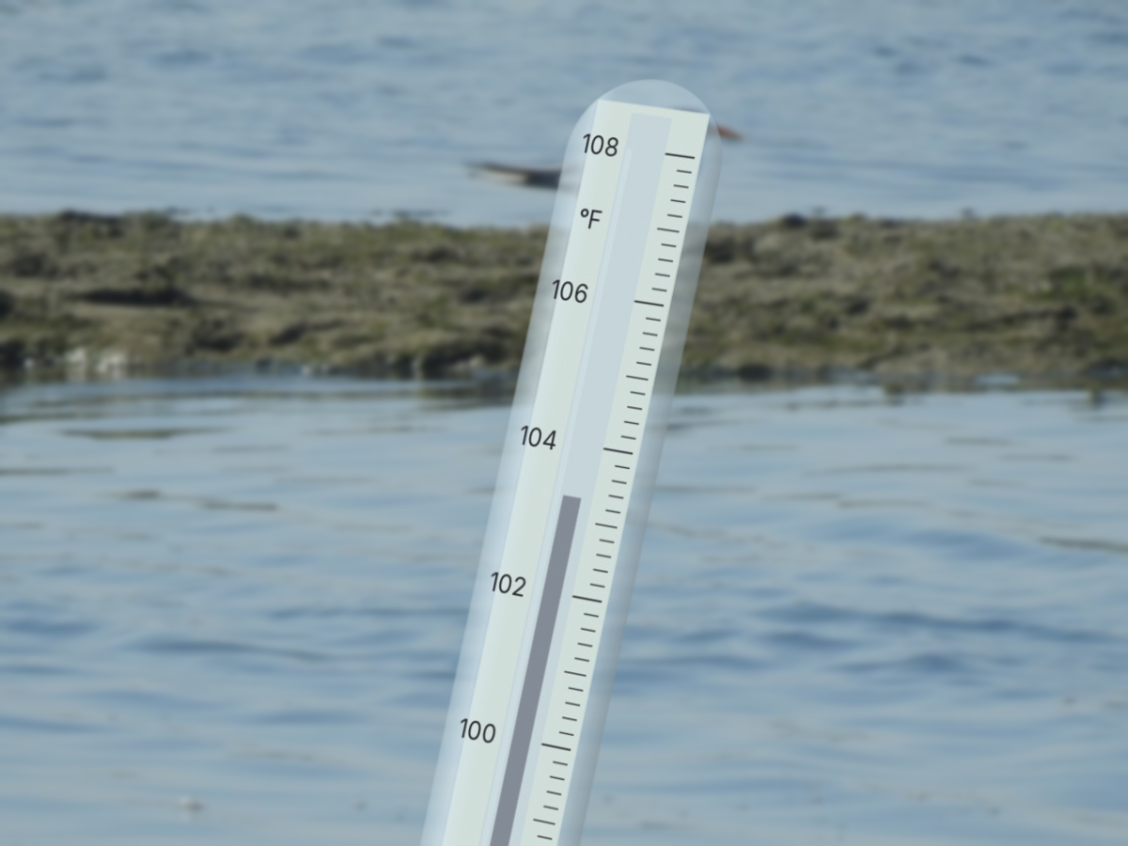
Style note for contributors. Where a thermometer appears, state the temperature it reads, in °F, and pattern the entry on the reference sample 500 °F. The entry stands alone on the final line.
103.3 °F
